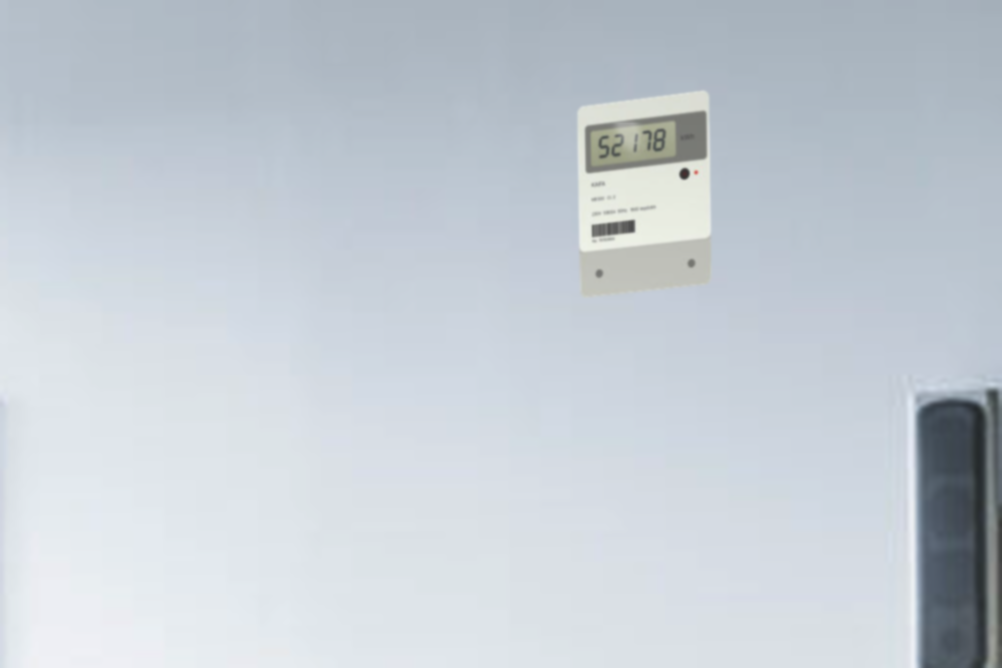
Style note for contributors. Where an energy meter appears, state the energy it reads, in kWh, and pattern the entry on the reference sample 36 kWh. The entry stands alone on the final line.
52178 kWh
